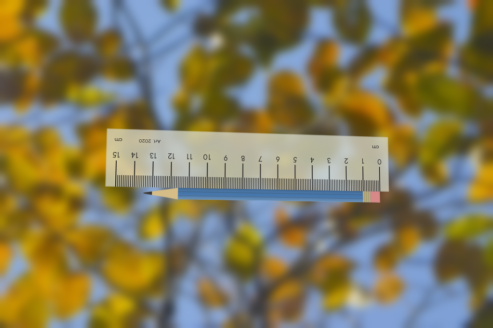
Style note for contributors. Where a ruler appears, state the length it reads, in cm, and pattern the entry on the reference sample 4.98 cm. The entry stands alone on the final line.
13.5 cm
